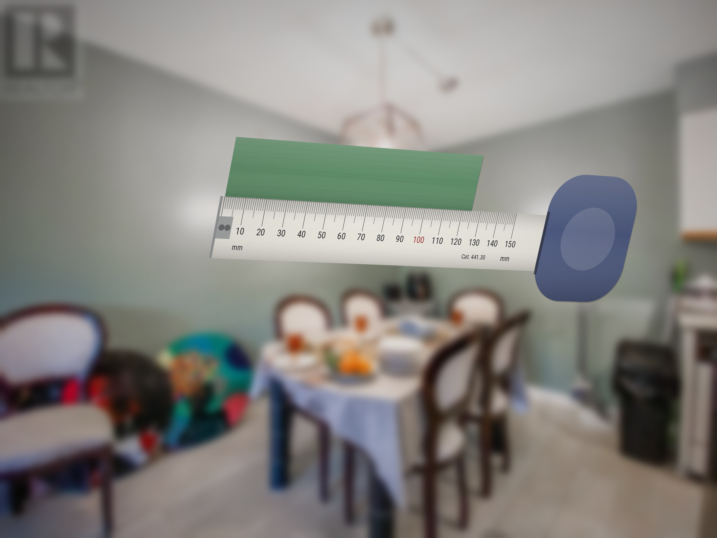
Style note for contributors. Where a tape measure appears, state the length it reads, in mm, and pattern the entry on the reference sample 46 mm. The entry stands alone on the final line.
125 mm
